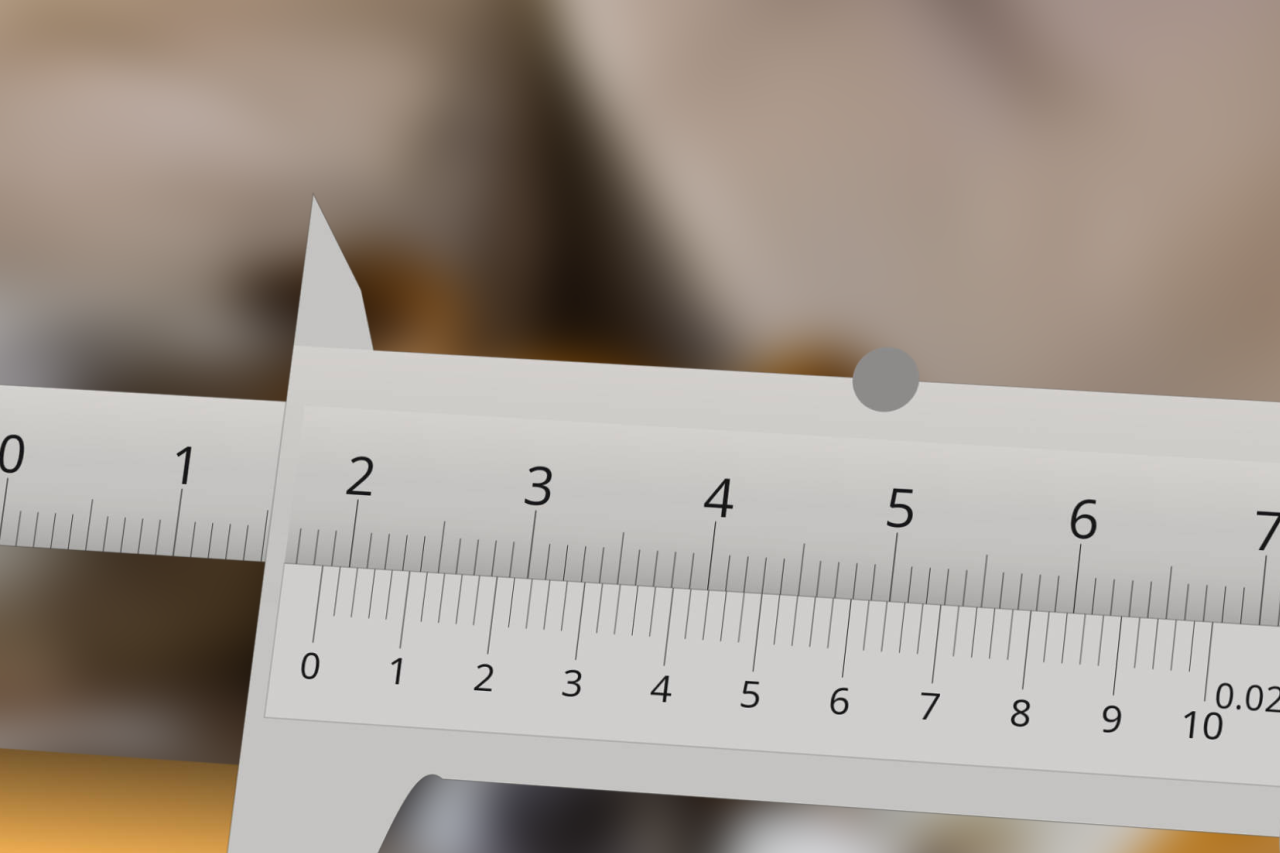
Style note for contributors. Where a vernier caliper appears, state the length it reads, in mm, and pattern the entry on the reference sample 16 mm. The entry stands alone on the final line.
18.5 mm
